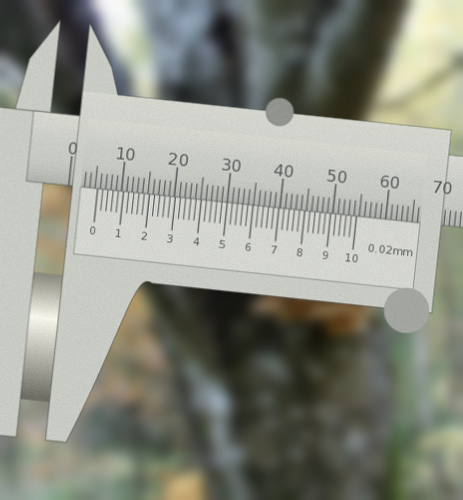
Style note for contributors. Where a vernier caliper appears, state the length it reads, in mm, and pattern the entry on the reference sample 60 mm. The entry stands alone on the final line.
5.5 mm
